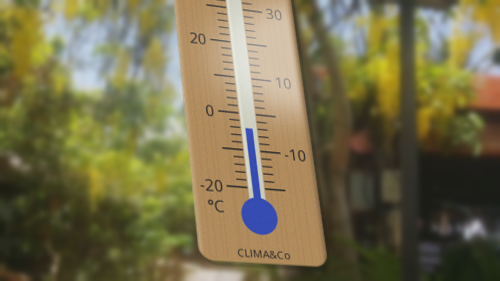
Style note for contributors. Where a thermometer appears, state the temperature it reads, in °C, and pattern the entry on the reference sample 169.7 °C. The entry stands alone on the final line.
-4 °C
